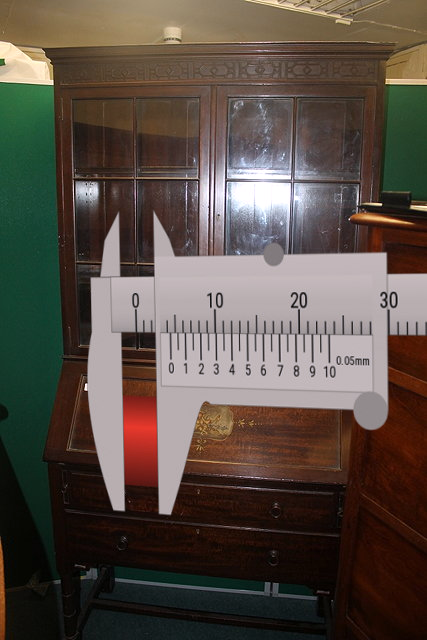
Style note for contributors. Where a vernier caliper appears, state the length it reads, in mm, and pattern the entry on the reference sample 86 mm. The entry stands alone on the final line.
4.4 mm
